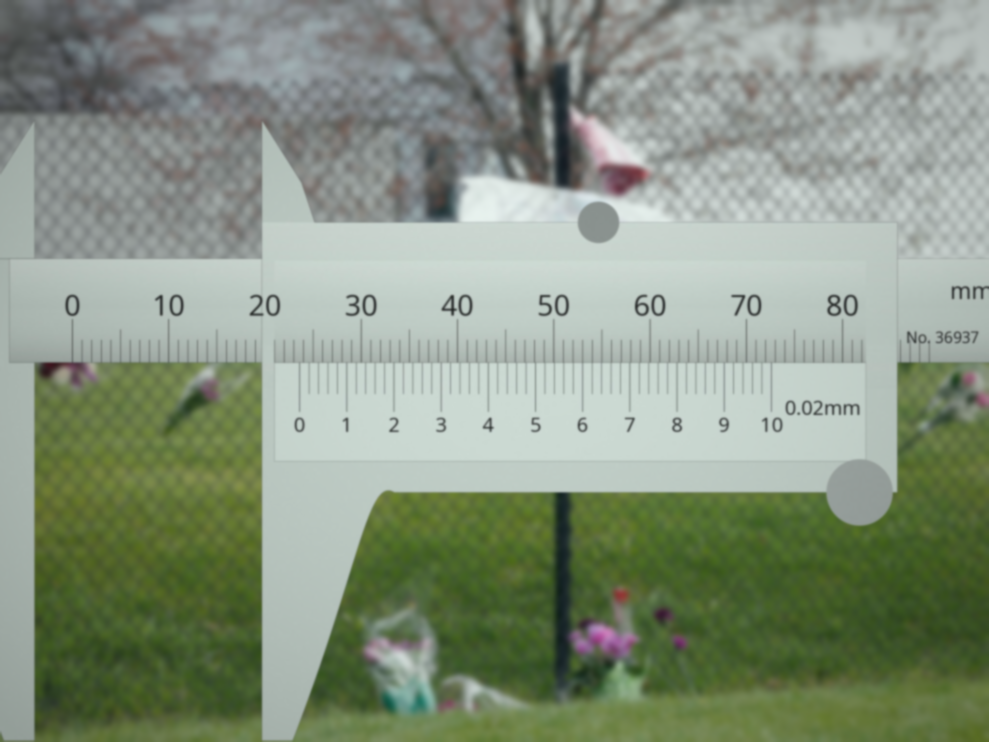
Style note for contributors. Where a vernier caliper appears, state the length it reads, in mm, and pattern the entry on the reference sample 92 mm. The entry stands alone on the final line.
23.6 mm
